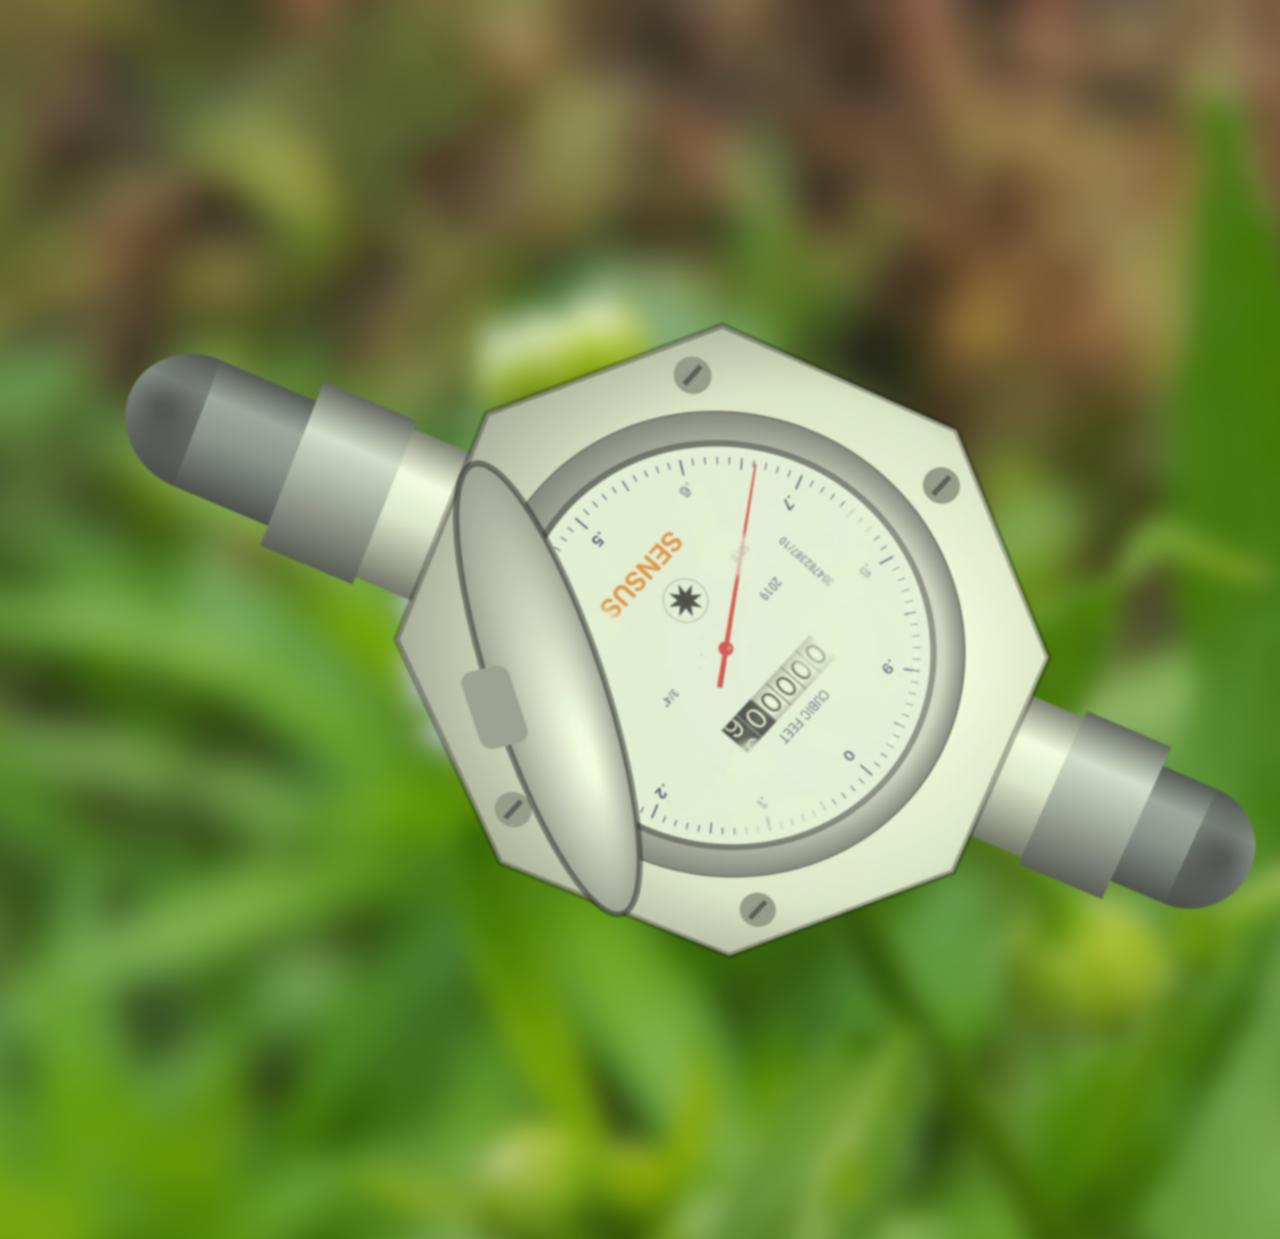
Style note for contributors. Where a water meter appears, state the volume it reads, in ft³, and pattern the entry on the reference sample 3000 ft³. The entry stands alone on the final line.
5.66 ft³
